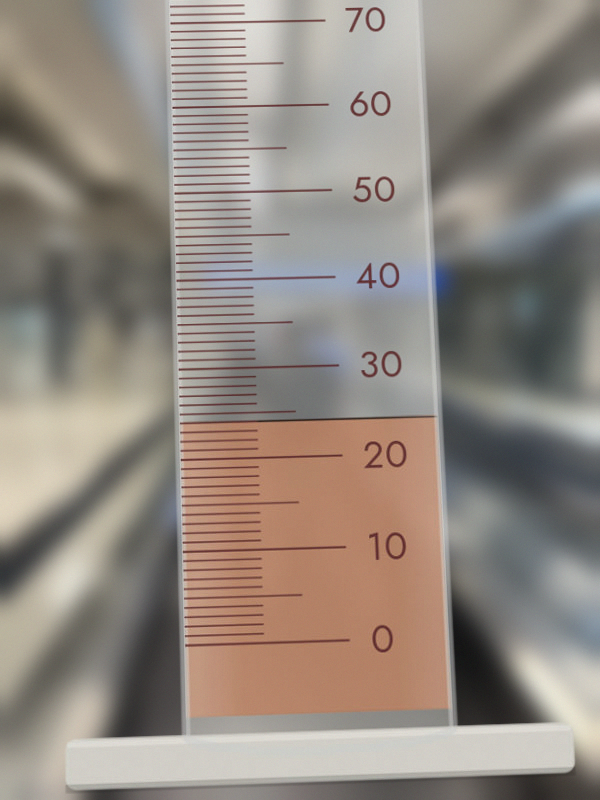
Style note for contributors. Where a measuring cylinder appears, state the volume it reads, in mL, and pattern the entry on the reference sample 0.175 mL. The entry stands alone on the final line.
24 mL
